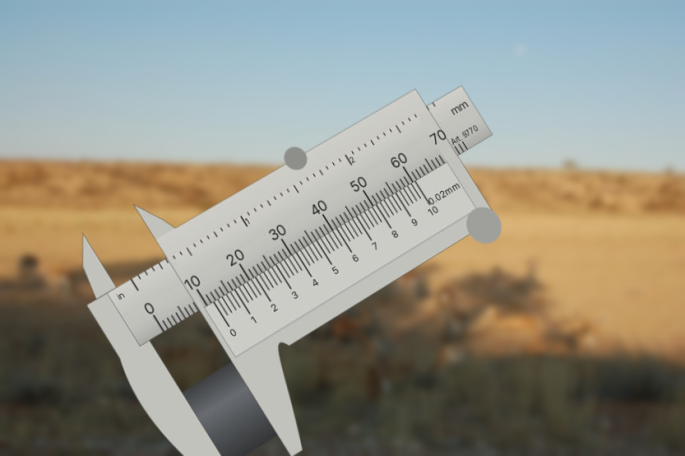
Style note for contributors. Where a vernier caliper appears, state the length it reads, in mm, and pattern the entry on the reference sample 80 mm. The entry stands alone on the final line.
11.5 mm
